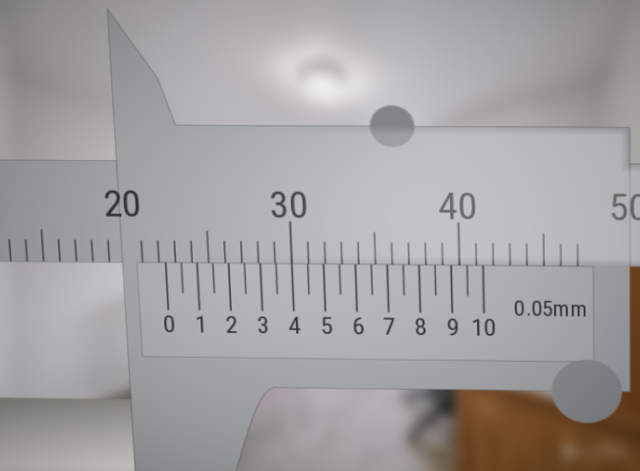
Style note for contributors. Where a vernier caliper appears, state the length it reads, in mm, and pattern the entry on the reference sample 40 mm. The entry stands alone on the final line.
22.4 mm
